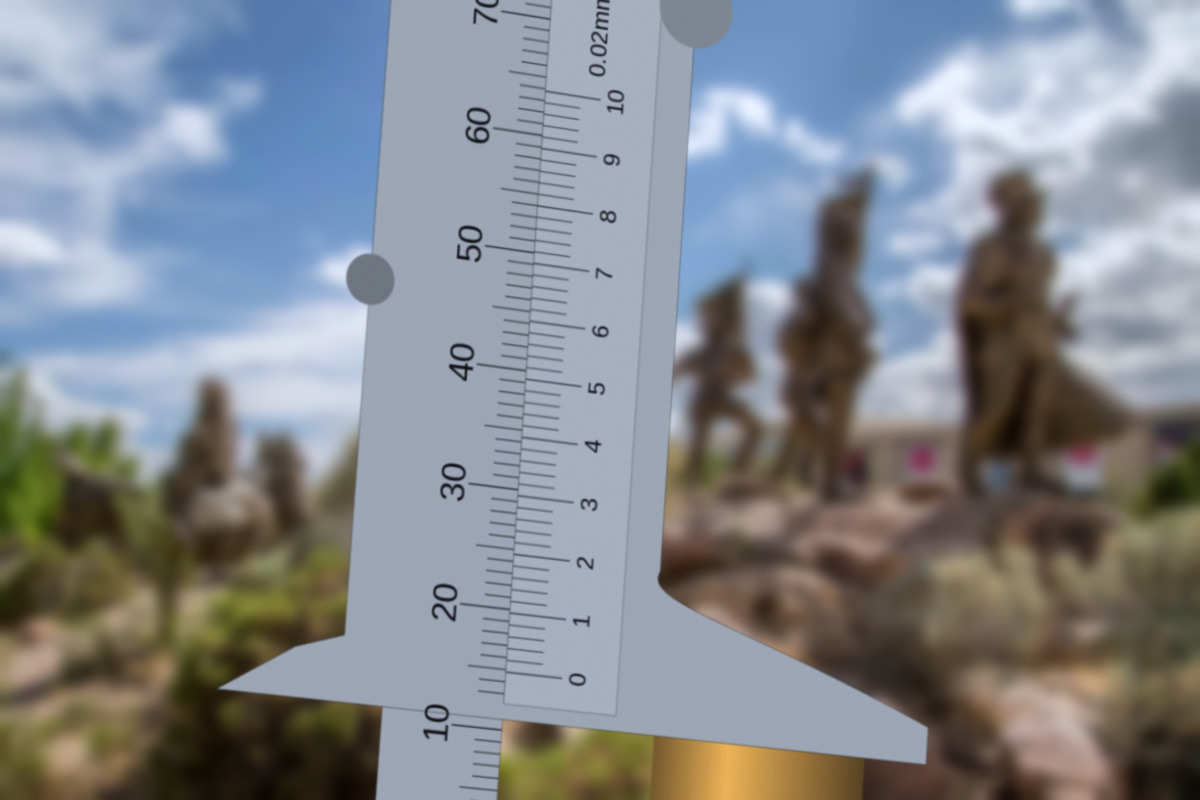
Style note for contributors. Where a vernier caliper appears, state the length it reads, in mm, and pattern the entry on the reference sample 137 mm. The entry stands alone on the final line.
14.8 mm
